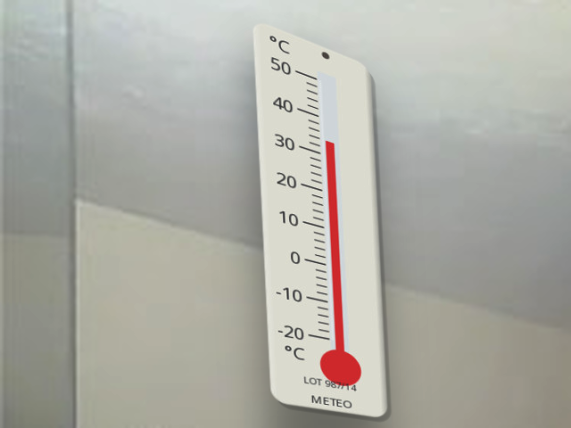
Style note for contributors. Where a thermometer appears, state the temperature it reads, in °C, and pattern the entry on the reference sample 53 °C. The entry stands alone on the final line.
34 °C
